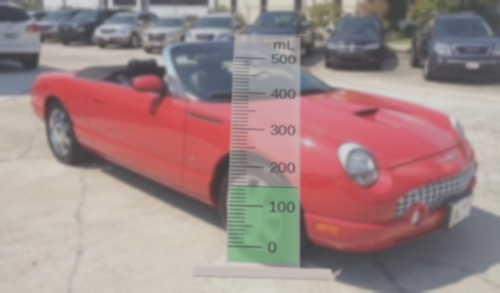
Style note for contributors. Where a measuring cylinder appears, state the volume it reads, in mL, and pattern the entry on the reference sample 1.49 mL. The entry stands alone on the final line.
150 mL
